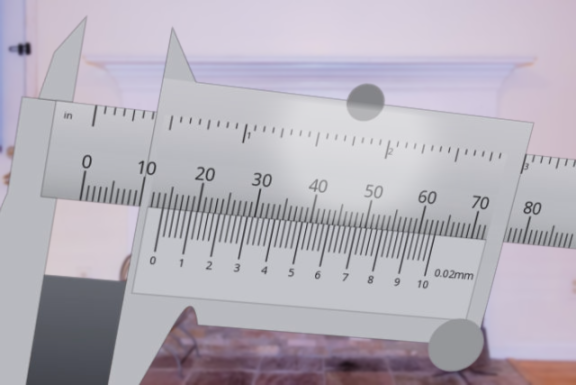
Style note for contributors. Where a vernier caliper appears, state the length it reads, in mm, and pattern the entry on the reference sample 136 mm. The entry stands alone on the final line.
14.0 mm
